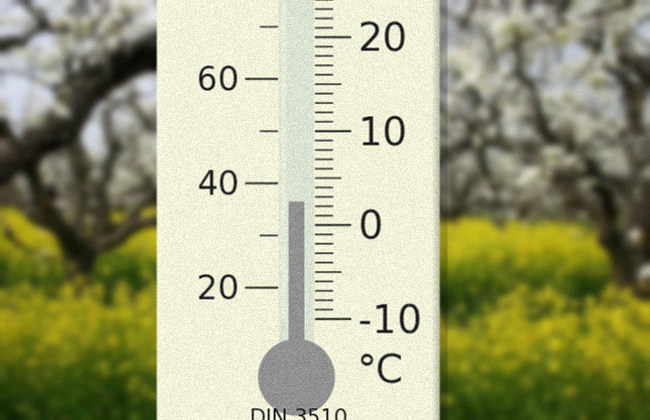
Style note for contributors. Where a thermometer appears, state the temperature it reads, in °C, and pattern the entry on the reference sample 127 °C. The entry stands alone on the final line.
2.5 °C
